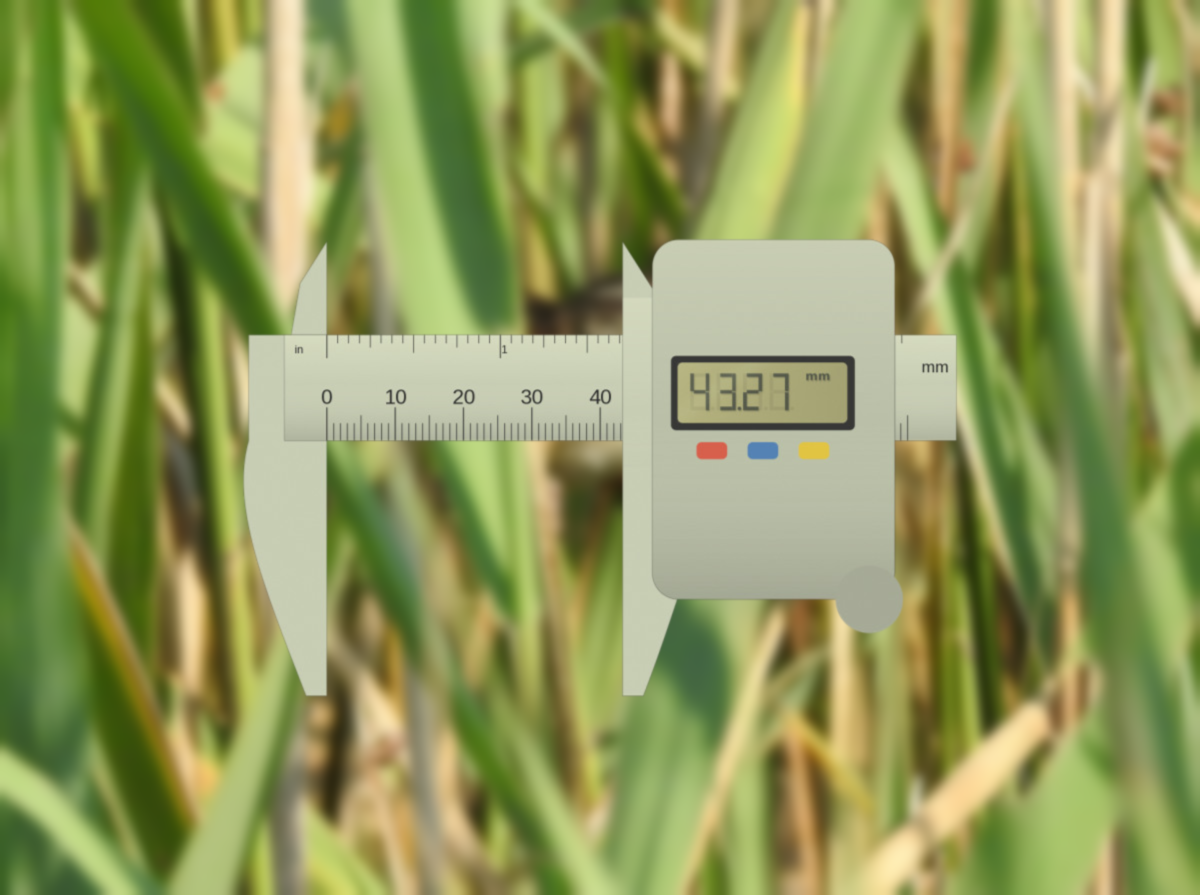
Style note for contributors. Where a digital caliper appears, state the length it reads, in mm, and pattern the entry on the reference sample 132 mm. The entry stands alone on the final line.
43.27 mm
